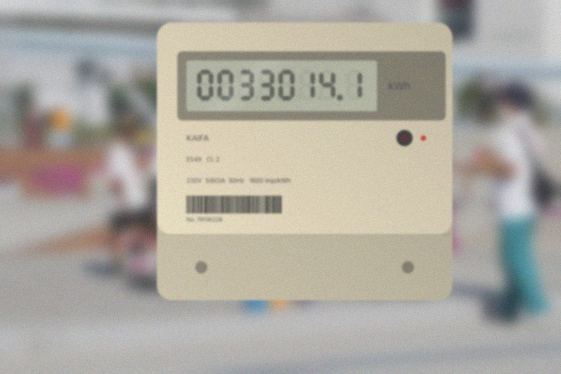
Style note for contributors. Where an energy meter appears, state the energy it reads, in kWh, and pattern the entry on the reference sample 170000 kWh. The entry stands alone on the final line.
33014.1 kWh
